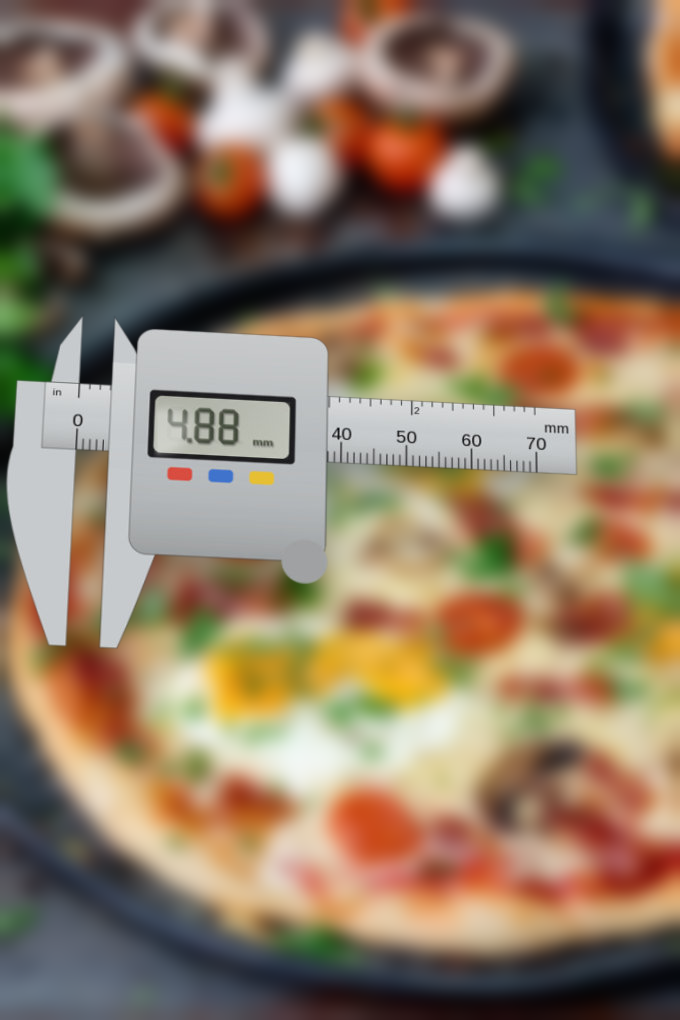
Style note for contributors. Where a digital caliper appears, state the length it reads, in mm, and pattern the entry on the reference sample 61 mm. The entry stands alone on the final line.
4.88 mm
